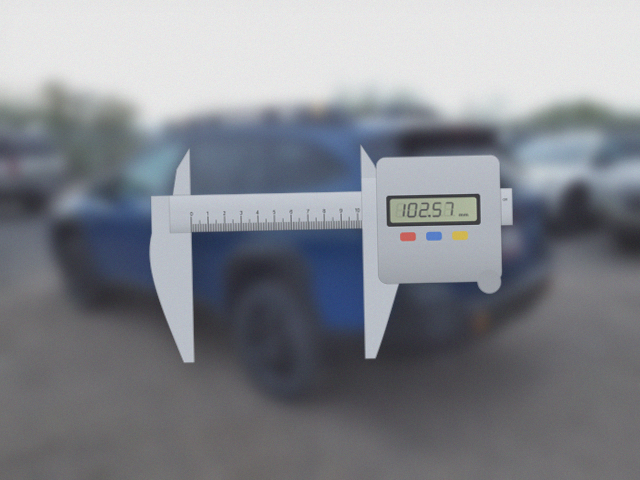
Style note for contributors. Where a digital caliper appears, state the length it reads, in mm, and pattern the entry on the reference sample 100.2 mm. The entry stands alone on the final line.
102.57 mm
